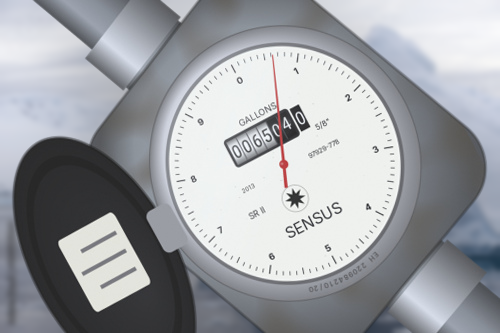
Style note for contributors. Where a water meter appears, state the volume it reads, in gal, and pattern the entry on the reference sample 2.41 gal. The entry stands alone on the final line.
65040.6 gal
